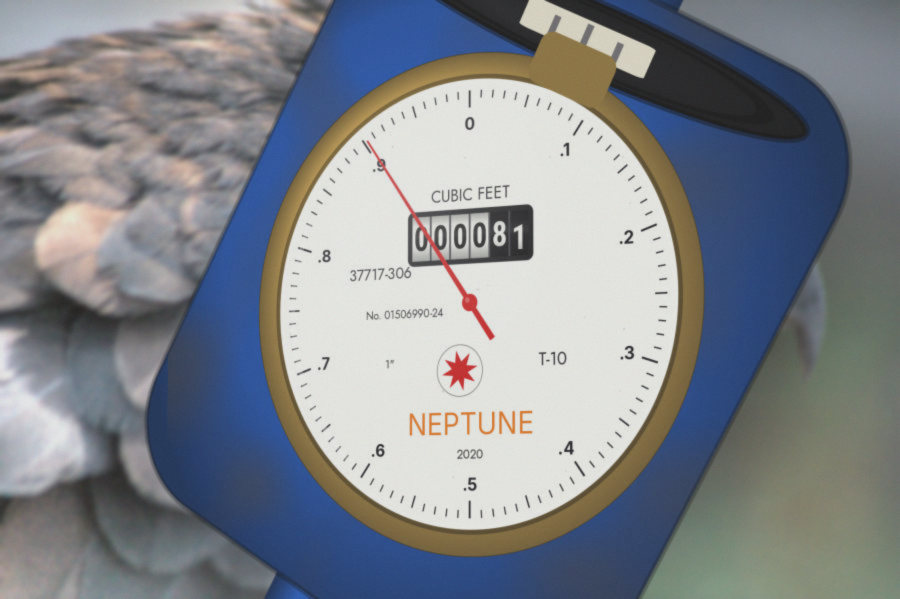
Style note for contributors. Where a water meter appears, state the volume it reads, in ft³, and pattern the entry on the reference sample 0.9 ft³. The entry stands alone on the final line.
80.90 ft³
